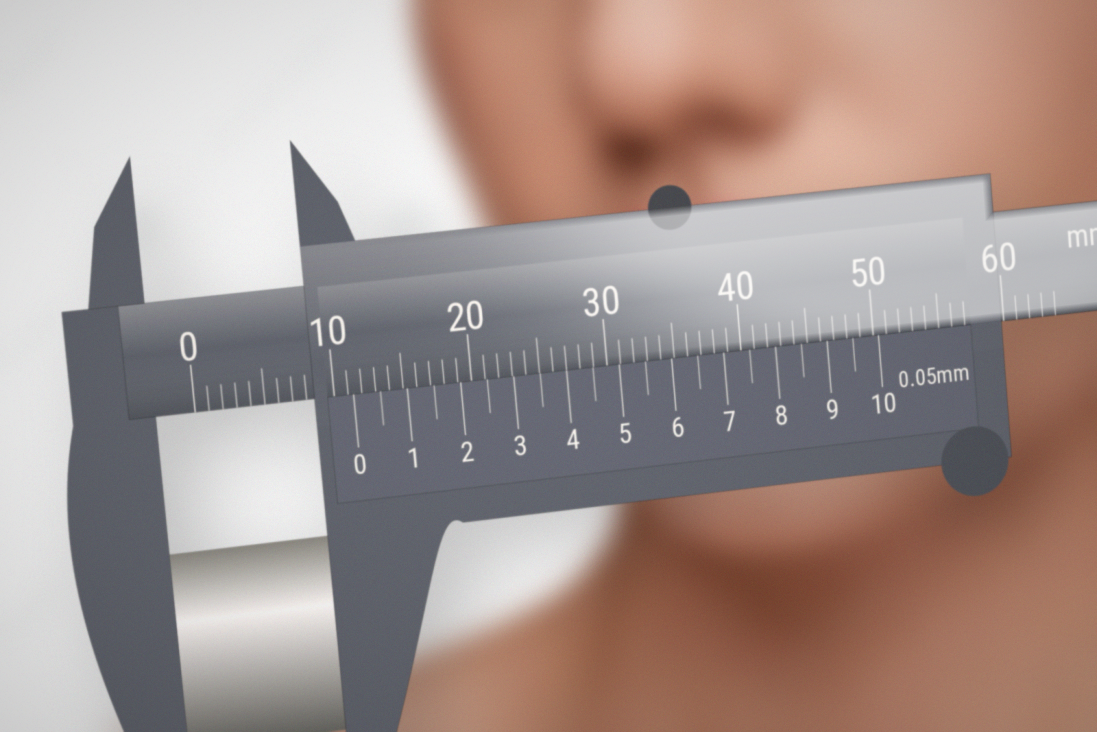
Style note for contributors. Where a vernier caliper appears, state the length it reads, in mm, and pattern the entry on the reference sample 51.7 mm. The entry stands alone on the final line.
11.4 mm
